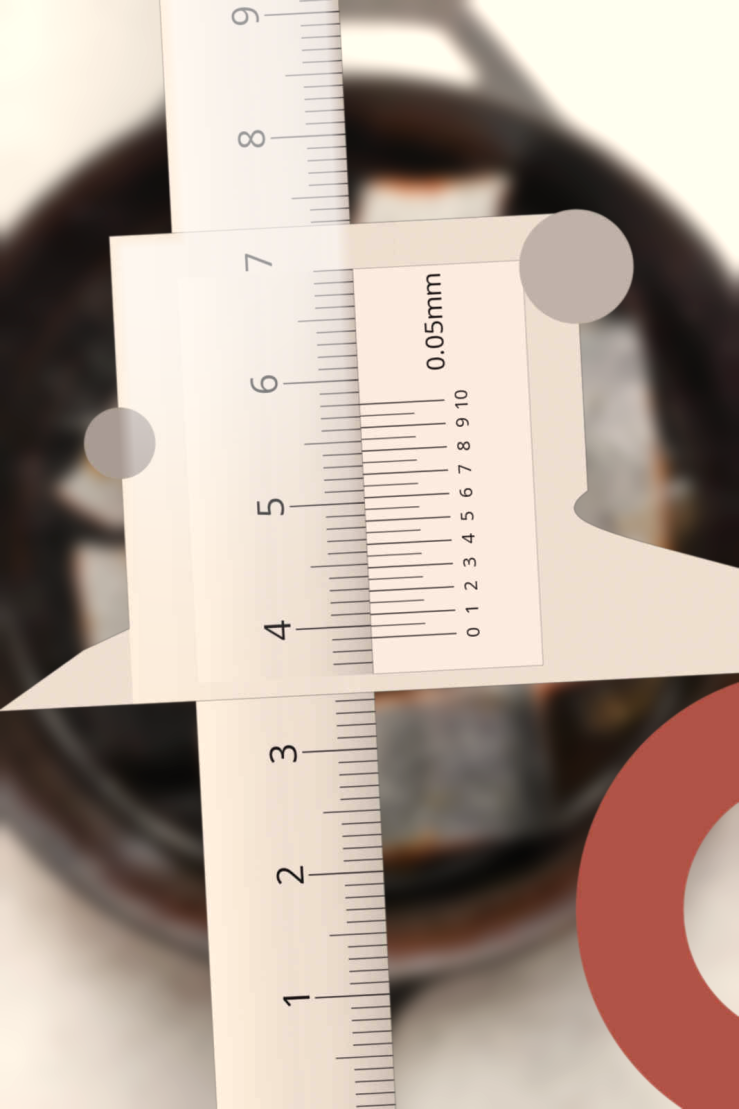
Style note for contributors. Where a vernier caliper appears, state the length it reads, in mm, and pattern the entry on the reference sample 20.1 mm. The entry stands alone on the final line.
39.0 mm
